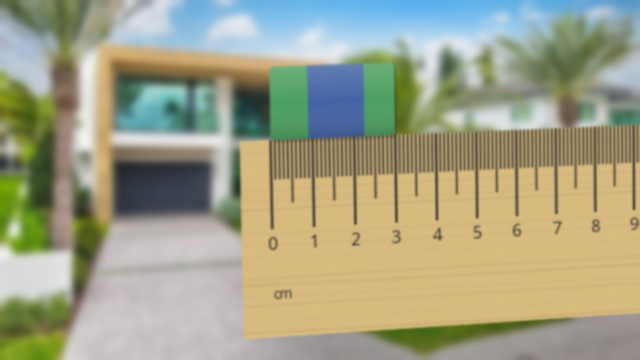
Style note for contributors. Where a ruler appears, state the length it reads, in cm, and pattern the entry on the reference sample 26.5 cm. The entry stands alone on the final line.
3 cm
